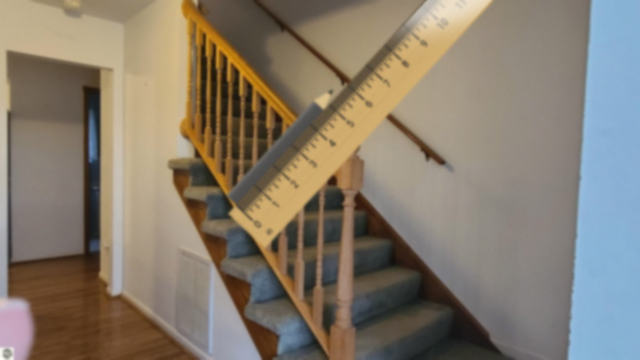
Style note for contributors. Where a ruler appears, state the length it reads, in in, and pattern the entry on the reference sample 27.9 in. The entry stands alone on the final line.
5.5 in
